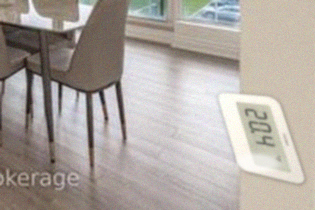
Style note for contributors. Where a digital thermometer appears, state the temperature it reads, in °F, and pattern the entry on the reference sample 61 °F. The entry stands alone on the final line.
20.4 °F
